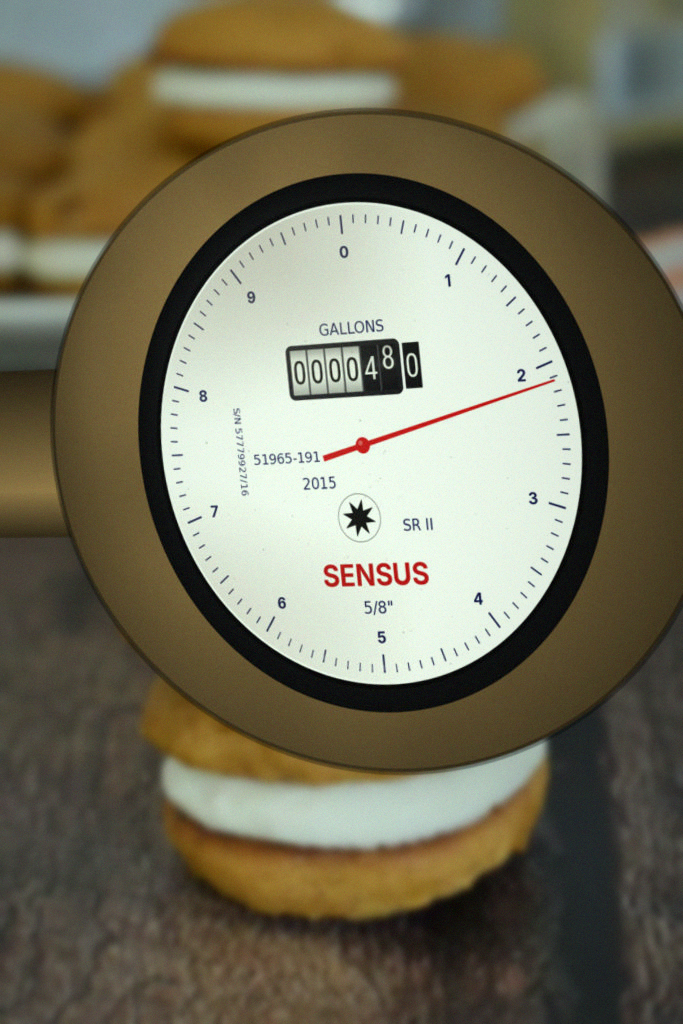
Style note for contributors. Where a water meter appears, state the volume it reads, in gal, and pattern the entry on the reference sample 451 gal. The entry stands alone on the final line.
482.1 gal
